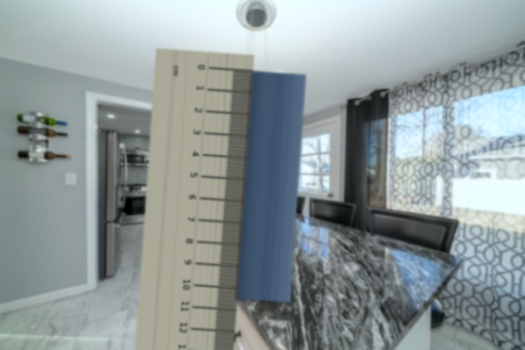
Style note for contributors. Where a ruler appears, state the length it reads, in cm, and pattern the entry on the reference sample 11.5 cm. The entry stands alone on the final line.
10.5 cm
